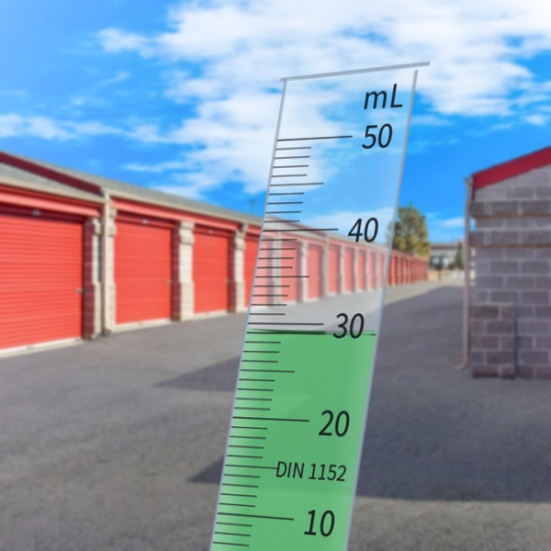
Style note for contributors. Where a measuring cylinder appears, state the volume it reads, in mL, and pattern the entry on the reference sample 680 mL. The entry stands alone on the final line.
29 mL
